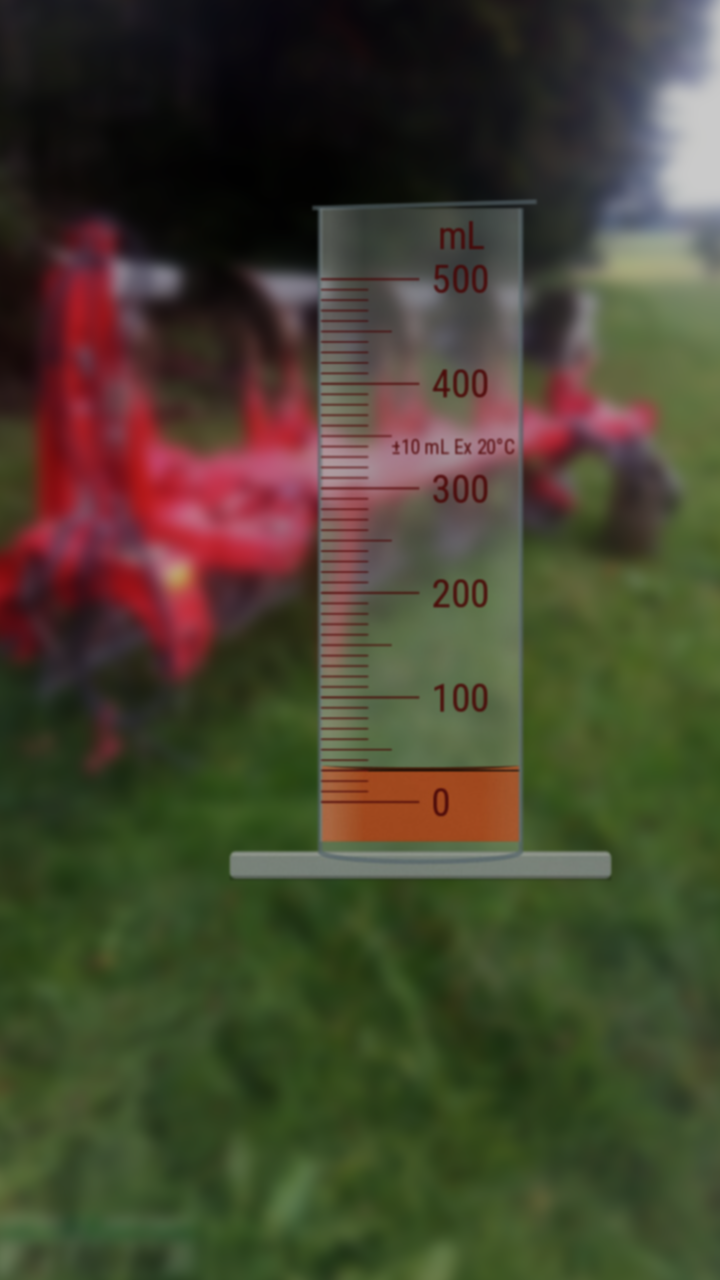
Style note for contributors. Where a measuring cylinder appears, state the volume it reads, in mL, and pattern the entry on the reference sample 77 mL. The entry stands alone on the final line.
30 mL
